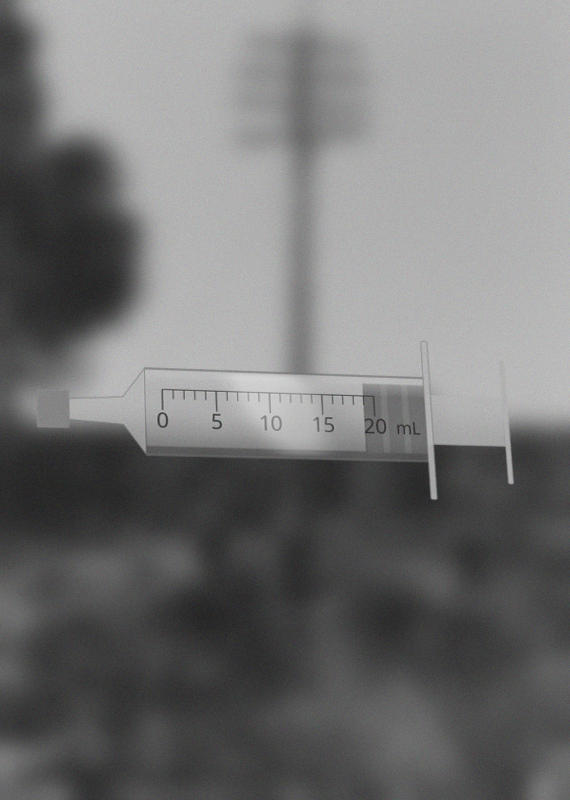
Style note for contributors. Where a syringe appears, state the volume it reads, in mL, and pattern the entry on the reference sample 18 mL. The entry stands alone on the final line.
19 mL
